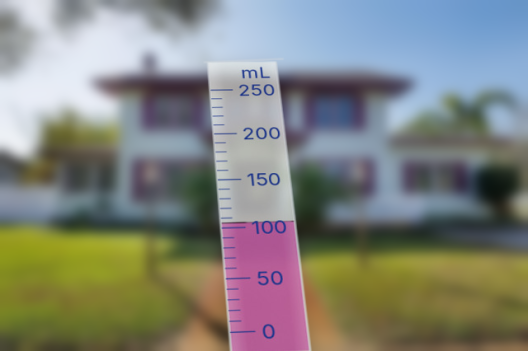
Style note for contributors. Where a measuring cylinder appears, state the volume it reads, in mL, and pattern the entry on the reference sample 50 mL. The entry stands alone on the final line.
105 mL
